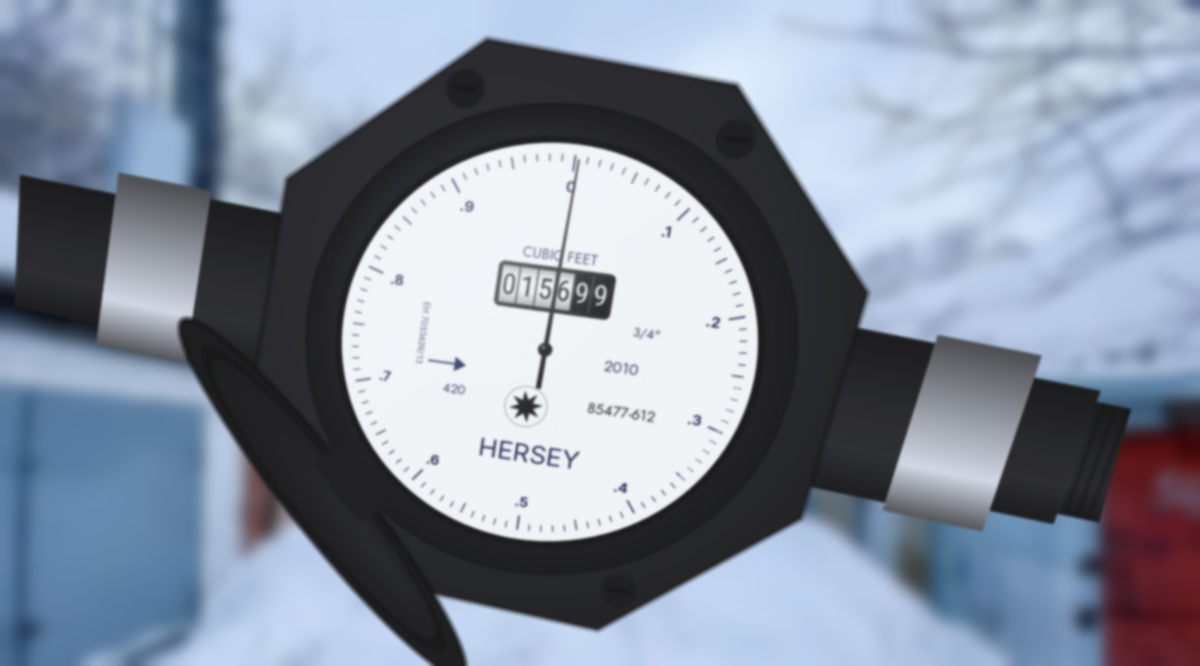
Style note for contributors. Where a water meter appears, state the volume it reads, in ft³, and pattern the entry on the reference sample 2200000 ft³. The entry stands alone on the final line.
15699.00 ft³
